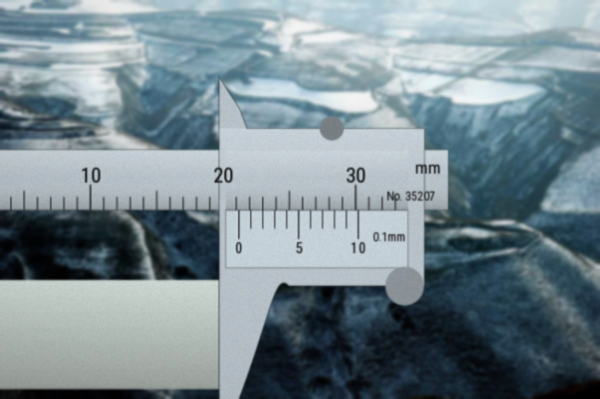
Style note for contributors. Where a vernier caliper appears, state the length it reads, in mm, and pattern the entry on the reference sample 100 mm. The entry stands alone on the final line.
21.2 mm
